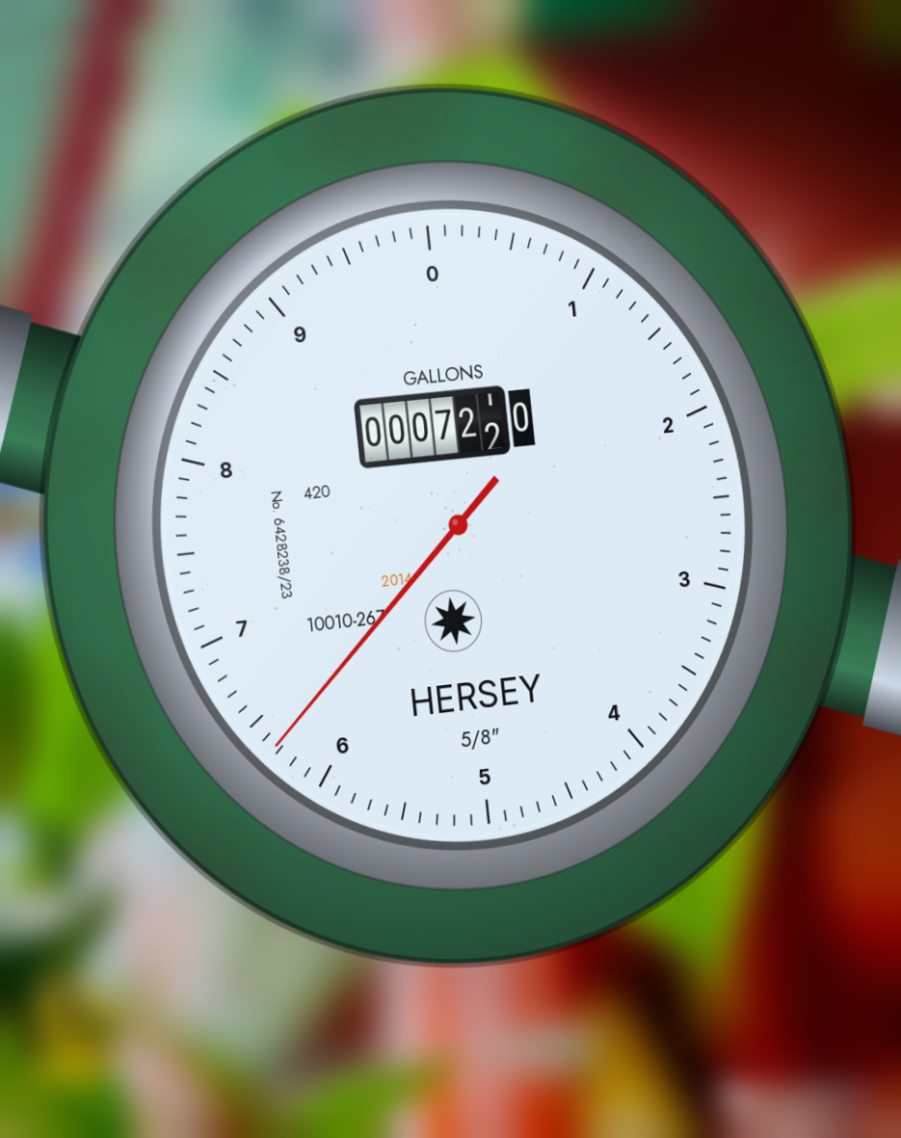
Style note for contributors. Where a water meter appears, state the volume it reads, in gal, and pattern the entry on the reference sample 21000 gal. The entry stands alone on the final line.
7216.3 gal
